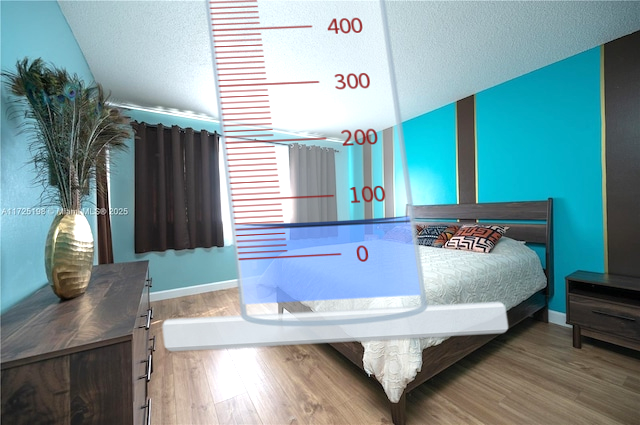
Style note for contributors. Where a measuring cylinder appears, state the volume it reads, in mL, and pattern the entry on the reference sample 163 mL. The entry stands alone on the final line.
50 mL
